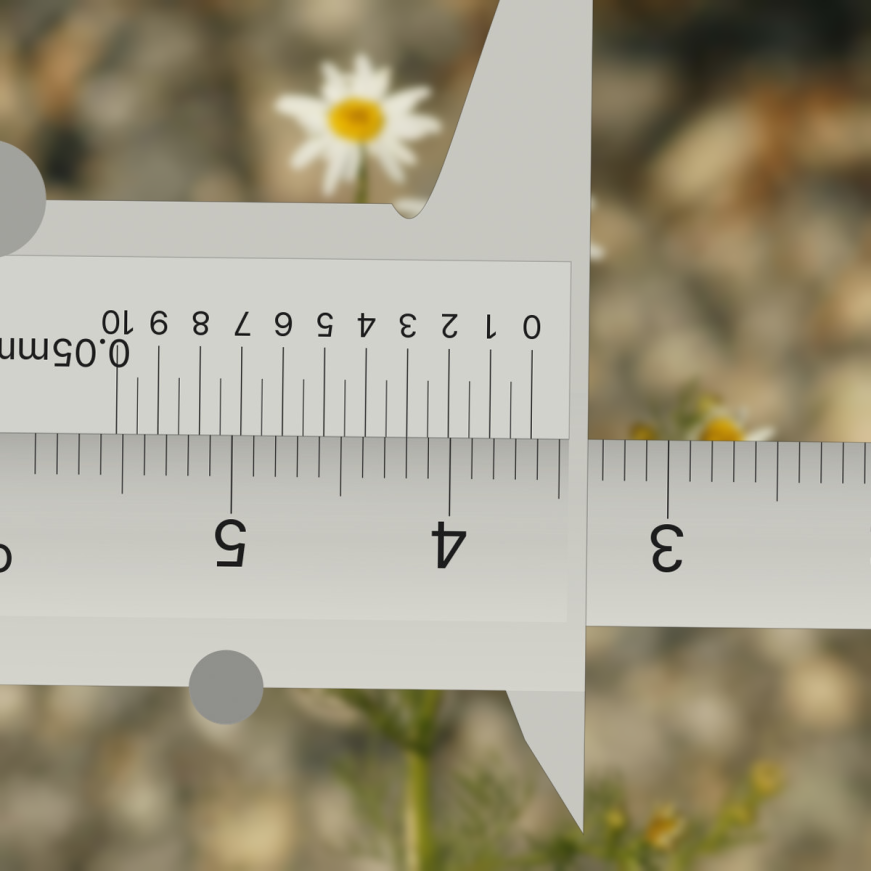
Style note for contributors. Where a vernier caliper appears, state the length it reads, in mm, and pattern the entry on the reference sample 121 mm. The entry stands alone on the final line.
36.30 mm
